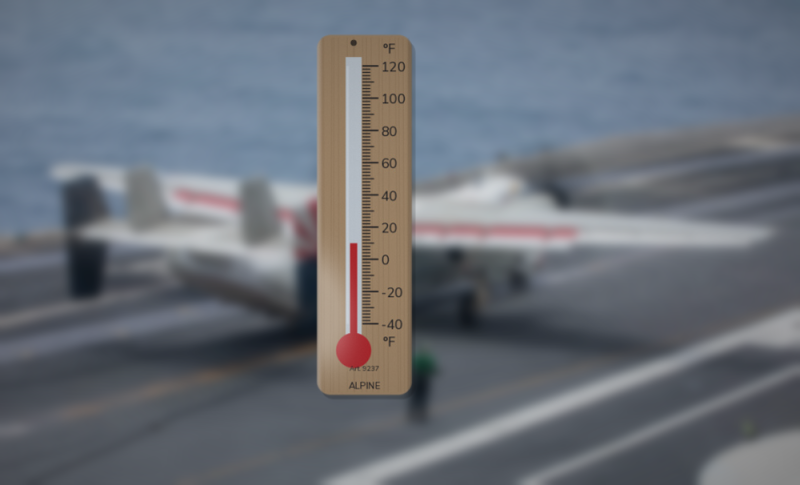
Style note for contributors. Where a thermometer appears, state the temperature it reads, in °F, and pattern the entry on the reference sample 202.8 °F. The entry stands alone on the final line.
10 °F
